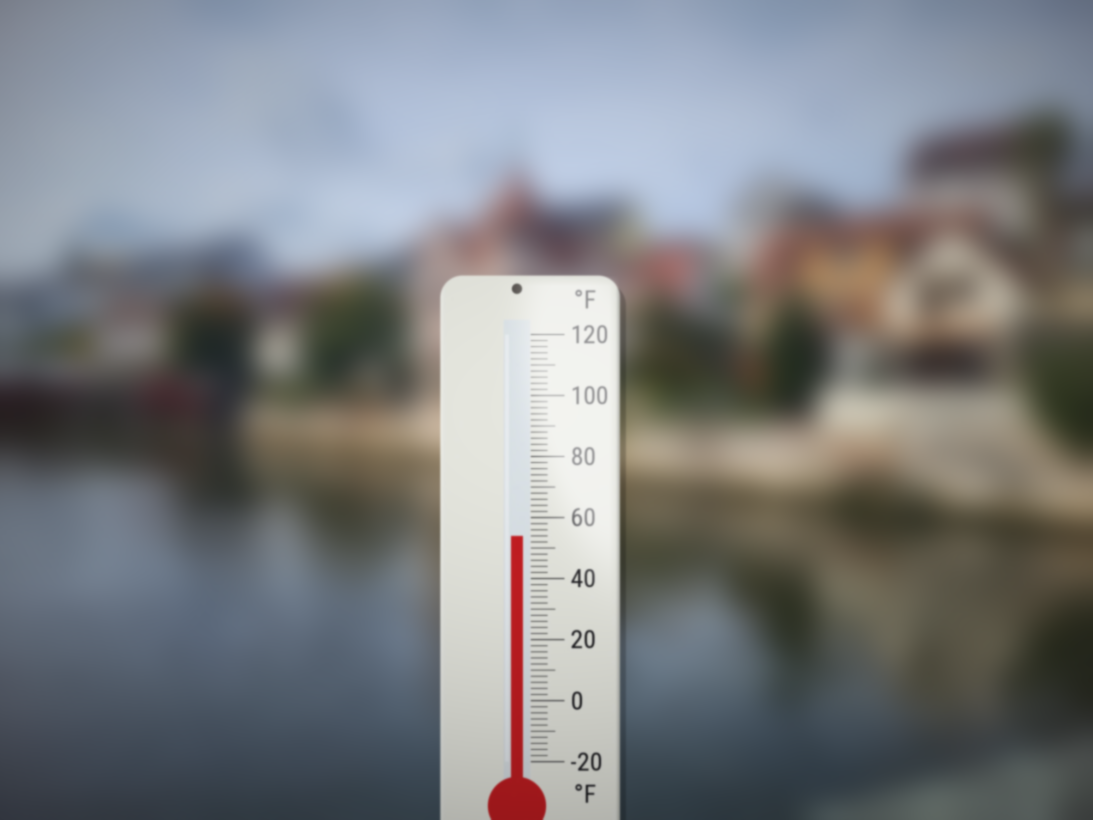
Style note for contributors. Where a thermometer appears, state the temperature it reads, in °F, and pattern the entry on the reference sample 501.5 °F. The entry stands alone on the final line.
54 °F
